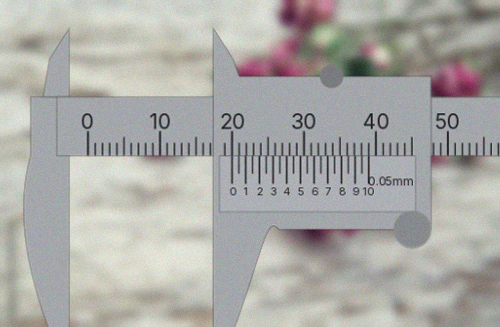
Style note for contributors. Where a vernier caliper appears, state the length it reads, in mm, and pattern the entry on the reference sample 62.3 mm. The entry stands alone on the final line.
20.0 mm
